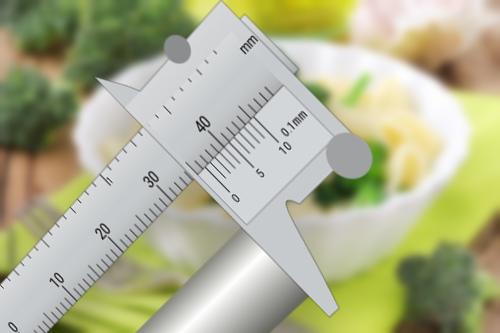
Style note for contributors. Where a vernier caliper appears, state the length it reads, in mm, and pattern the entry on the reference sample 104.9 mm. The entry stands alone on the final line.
36.4 mm
